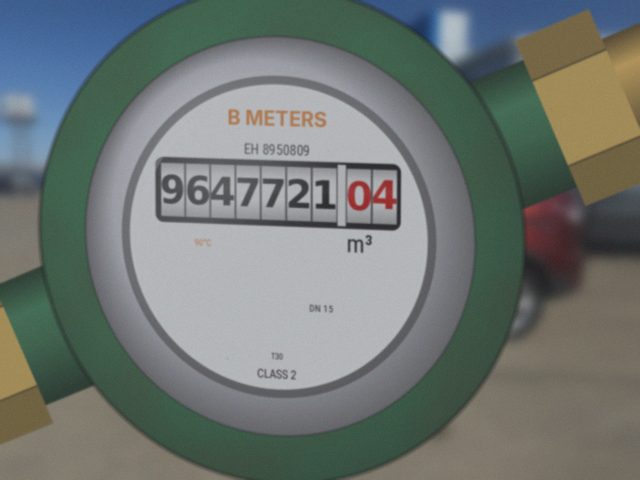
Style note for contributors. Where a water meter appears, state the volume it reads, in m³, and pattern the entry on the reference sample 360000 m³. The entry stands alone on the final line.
9647721.04 m³
